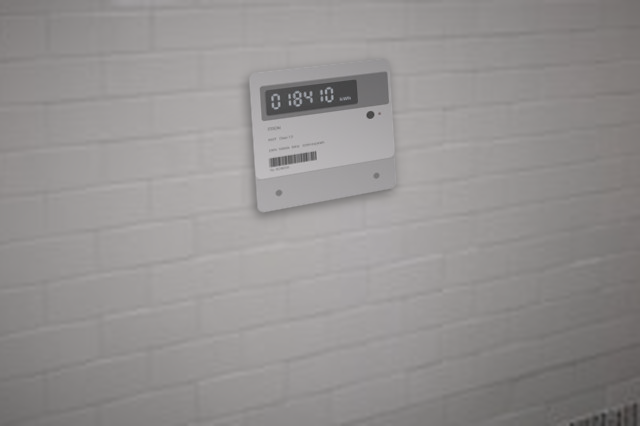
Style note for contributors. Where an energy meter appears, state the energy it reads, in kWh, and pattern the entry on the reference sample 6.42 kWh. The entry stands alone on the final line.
18410 kWh
